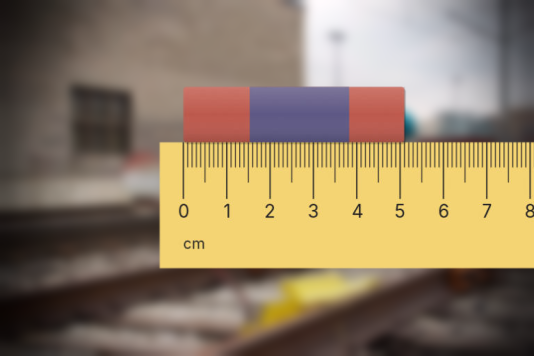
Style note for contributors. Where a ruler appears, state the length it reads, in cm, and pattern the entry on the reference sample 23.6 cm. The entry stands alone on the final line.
5.1 cm
